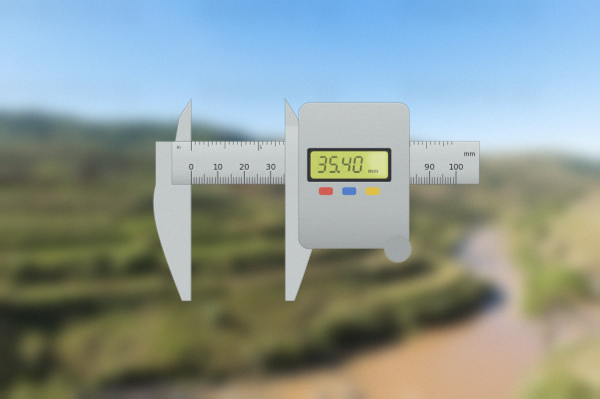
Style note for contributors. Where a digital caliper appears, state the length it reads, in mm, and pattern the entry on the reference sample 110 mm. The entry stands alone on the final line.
35.40 mm
